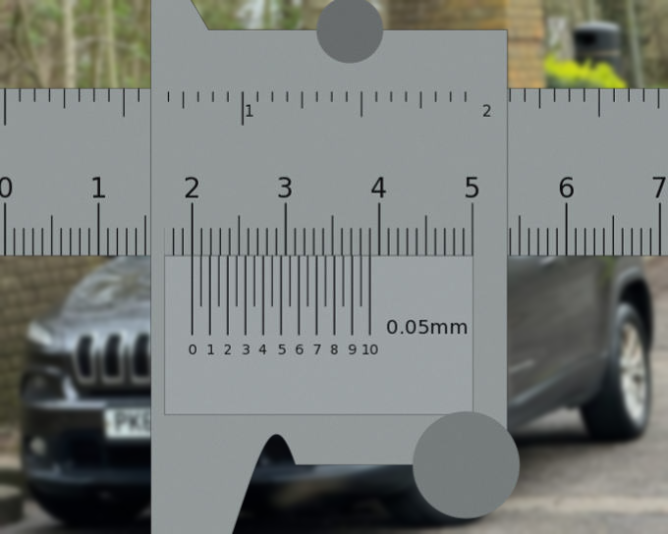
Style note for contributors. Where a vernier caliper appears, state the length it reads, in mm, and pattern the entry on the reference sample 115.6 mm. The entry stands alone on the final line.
20.0 mm
